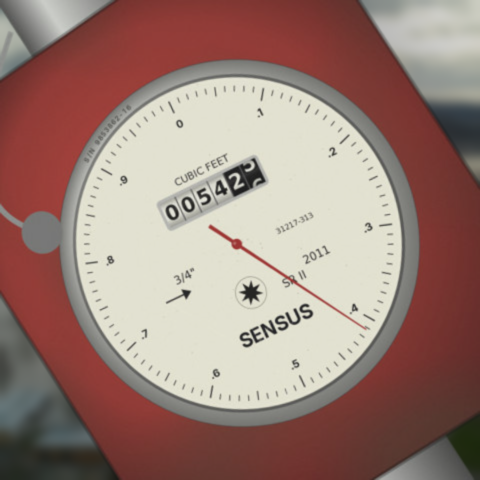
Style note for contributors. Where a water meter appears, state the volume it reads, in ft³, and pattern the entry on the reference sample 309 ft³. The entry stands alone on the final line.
5425.41 ft³
